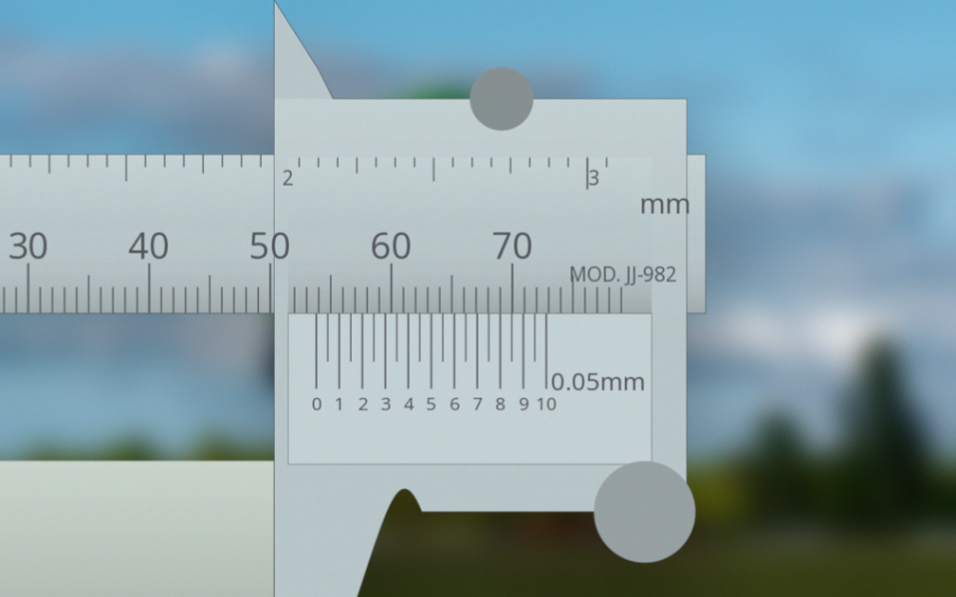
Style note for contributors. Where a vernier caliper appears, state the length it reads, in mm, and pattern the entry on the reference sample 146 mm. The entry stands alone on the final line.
53.8 mm
